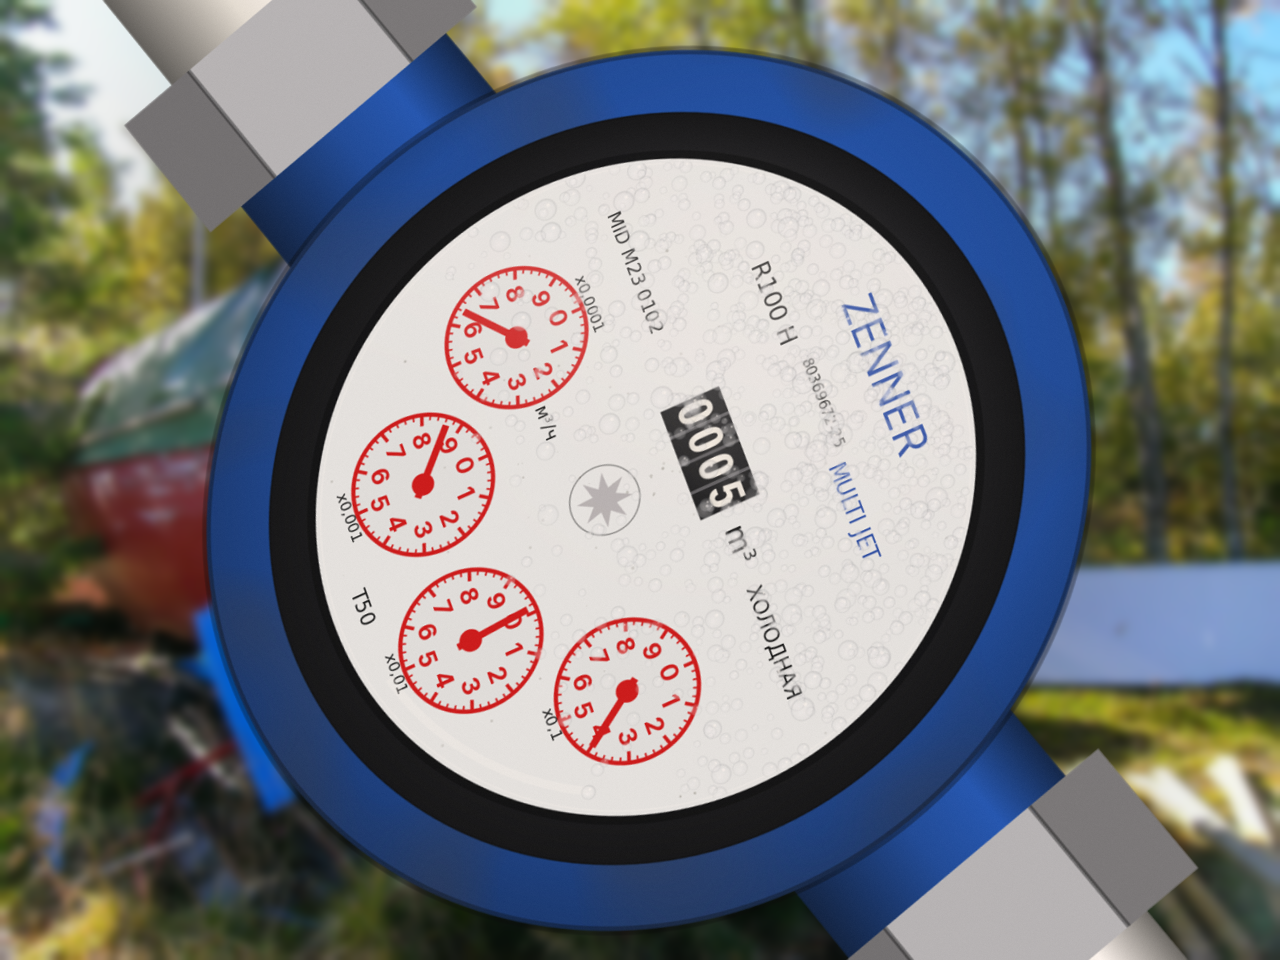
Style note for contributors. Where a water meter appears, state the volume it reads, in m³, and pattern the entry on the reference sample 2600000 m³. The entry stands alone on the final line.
5.3986 m³
